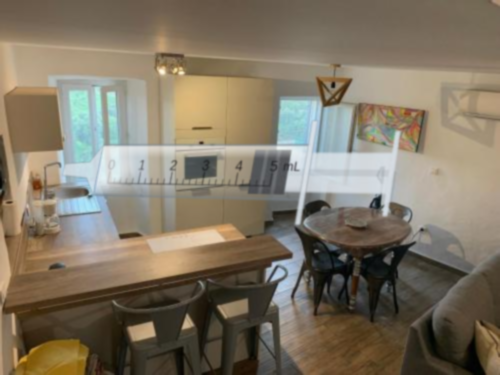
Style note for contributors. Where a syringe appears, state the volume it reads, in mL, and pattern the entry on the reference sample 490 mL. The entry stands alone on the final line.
4.4 mL
